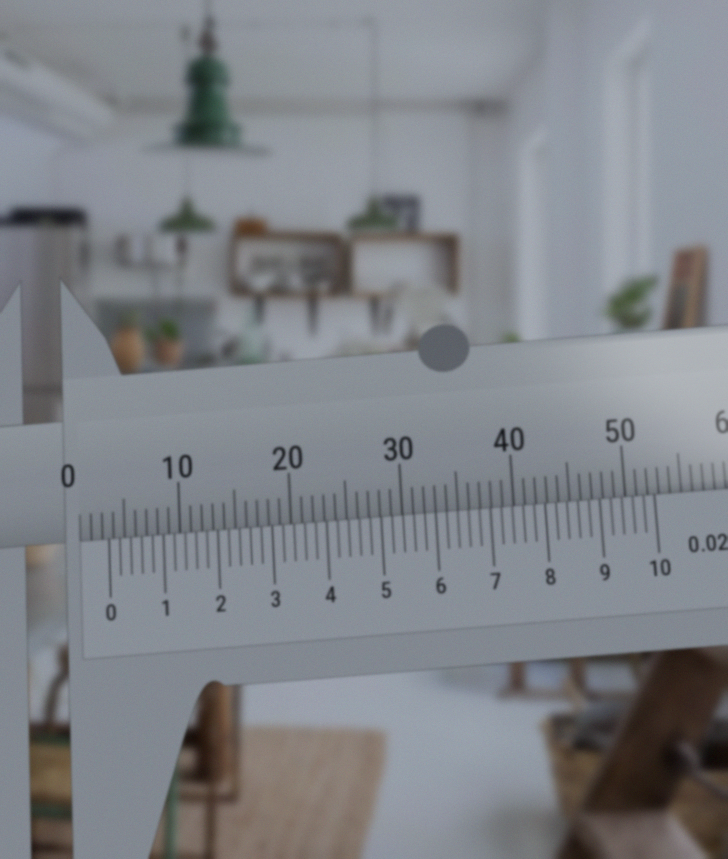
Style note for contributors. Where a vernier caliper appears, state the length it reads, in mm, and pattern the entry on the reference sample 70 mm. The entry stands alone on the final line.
3.6 mm
